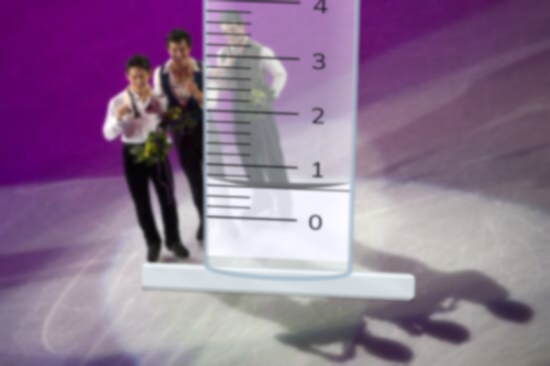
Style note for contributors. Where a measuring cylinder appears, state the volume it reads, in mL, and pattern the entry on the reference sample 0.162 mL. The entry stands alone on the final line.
0.6 mL
